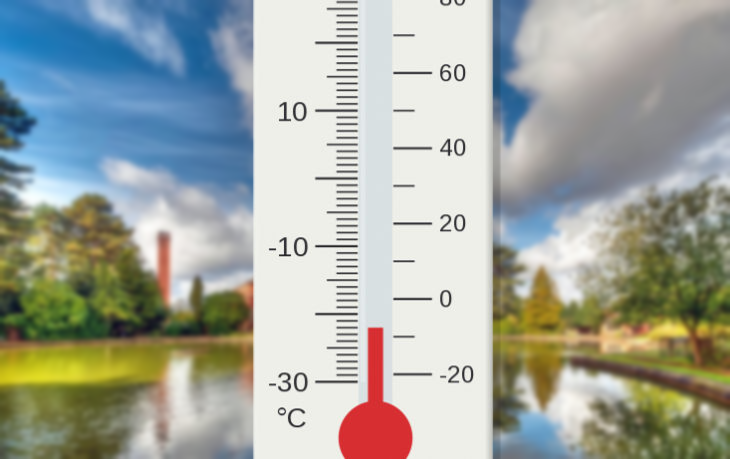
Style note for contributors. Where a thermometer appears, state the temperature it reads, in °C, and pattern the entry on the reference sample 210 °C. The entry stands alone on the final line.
-22 °C
